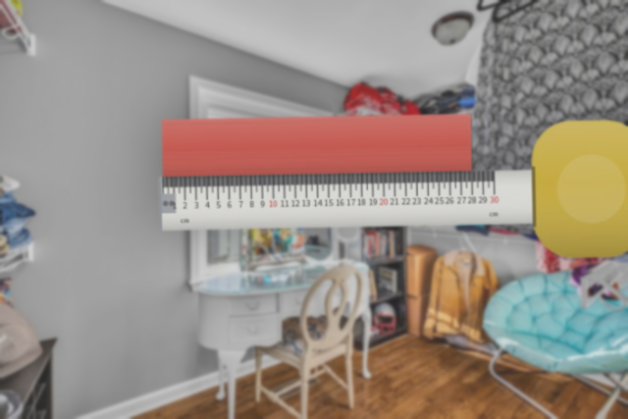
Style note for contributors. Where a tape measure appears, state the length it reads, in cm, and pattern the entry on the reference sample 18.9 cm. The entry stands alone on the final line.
28 cm
